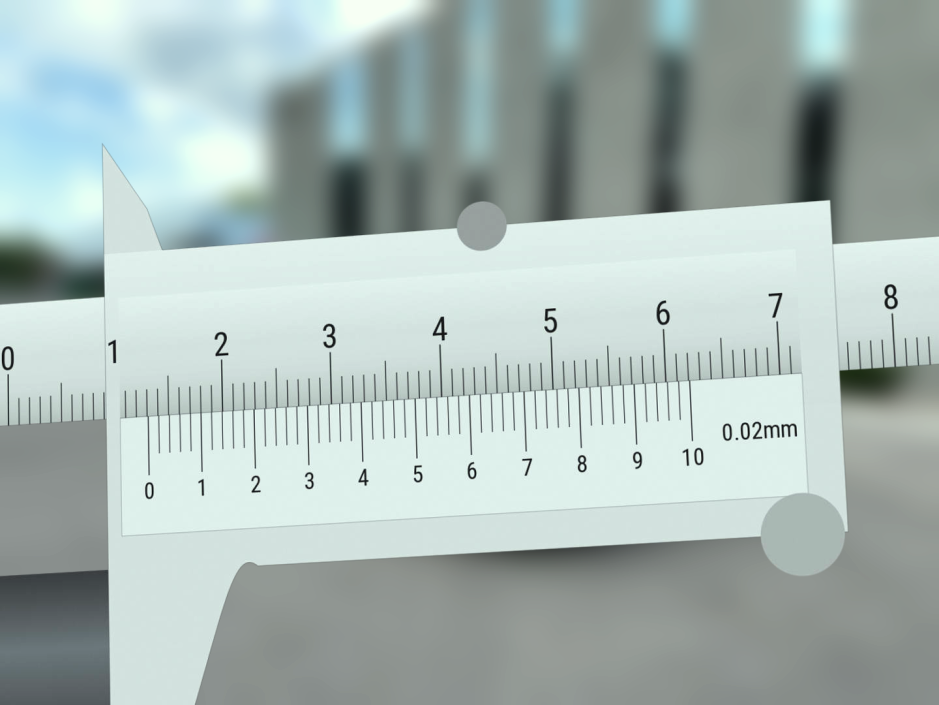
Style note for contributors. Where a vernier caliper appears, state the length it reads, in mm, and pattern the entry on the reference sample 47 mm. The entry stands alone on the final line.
13.1 mm
